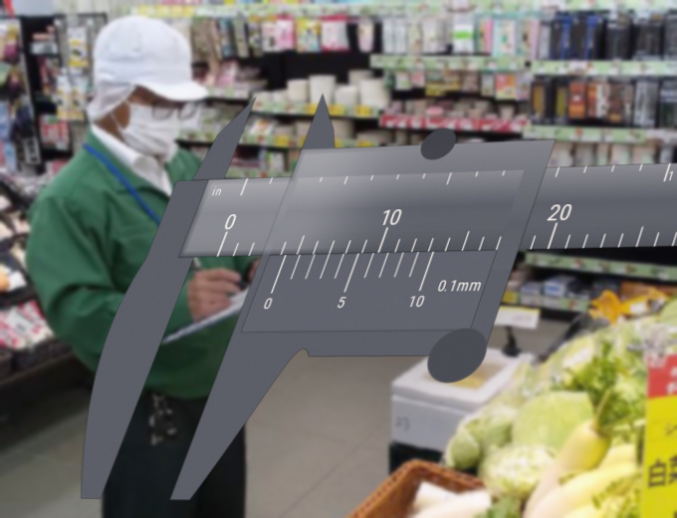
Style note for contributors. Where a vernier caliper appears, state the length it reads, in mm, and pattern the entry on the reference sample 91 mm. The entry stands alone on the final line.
4.3 mm
